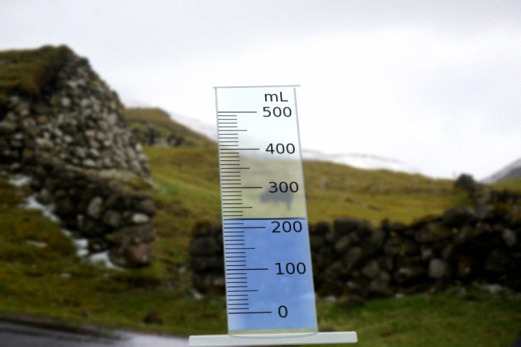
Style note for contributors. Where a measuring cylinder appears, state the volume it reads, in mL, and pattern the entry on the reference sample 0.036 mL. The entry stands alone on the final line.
220 mL
